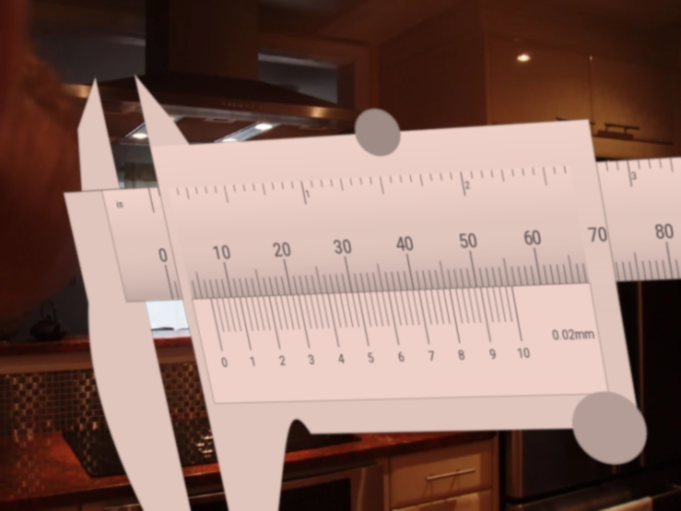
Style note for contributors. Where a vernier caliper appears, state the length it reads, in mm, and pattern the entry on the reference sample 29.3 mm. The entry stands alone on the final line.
6.5 mm
